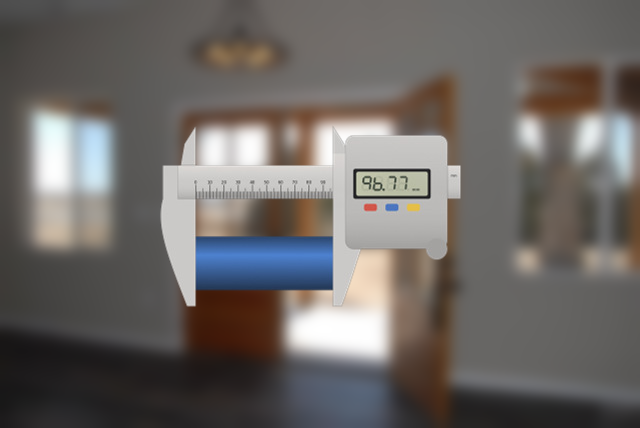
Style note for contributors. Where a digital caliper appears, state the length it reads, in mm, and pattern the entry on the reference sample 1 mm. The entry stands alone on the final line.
96.77 mm
